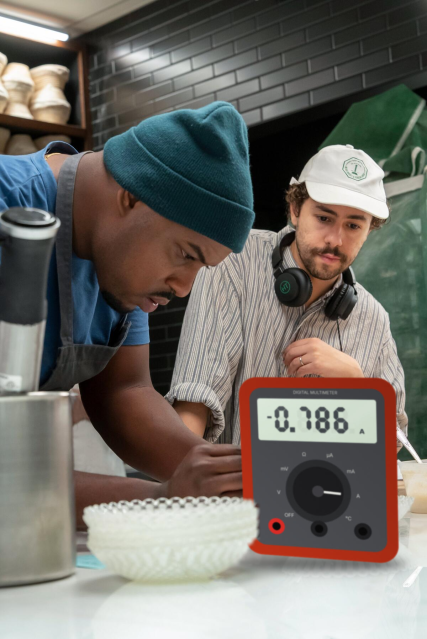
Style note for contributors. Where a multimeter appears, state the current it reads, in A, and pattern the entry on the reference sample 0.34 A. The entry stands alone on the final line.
-0.786 A
